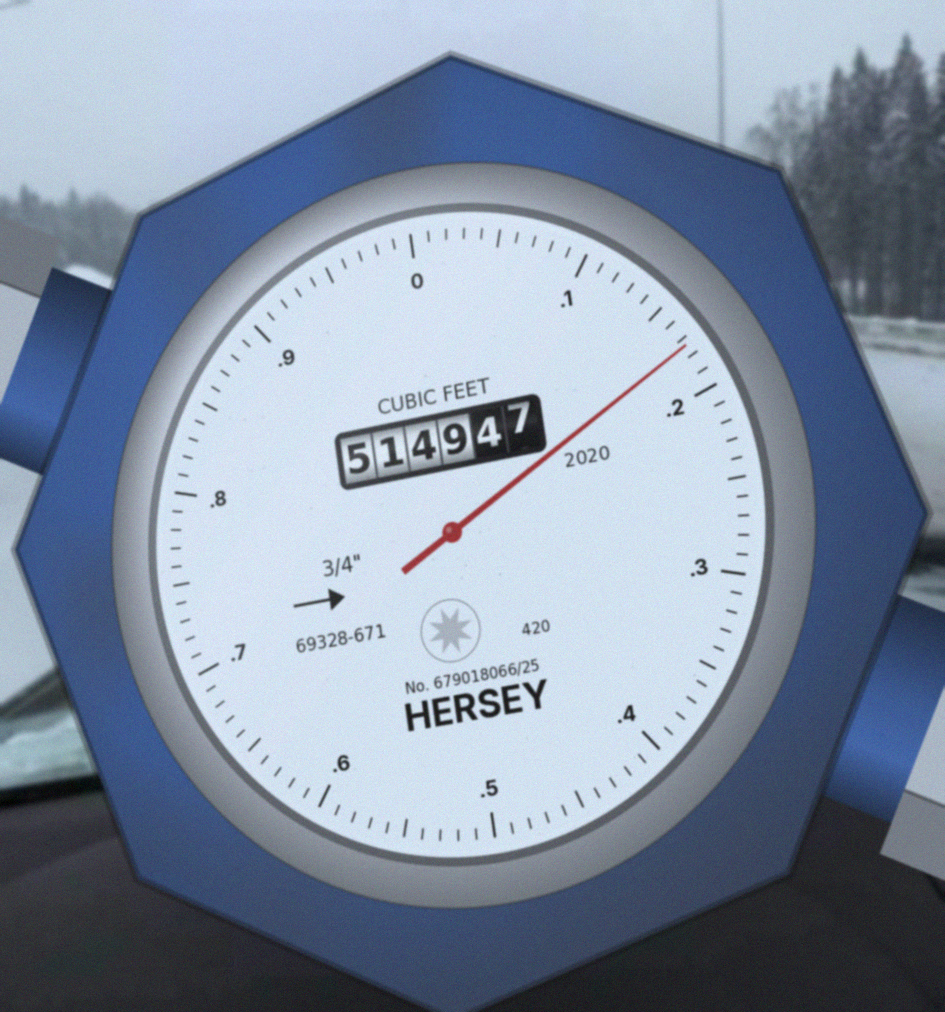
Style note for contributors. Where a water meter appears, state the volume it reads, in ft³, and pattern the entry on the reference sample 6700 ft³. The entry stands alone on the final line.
514947.17 ft³
